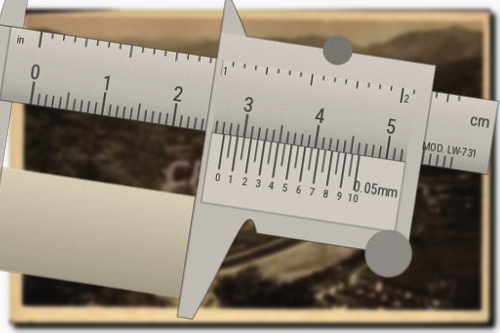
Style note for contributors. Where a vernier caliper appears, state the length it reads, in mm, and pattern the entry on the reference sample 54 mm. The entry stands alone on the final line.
27.2 mm
